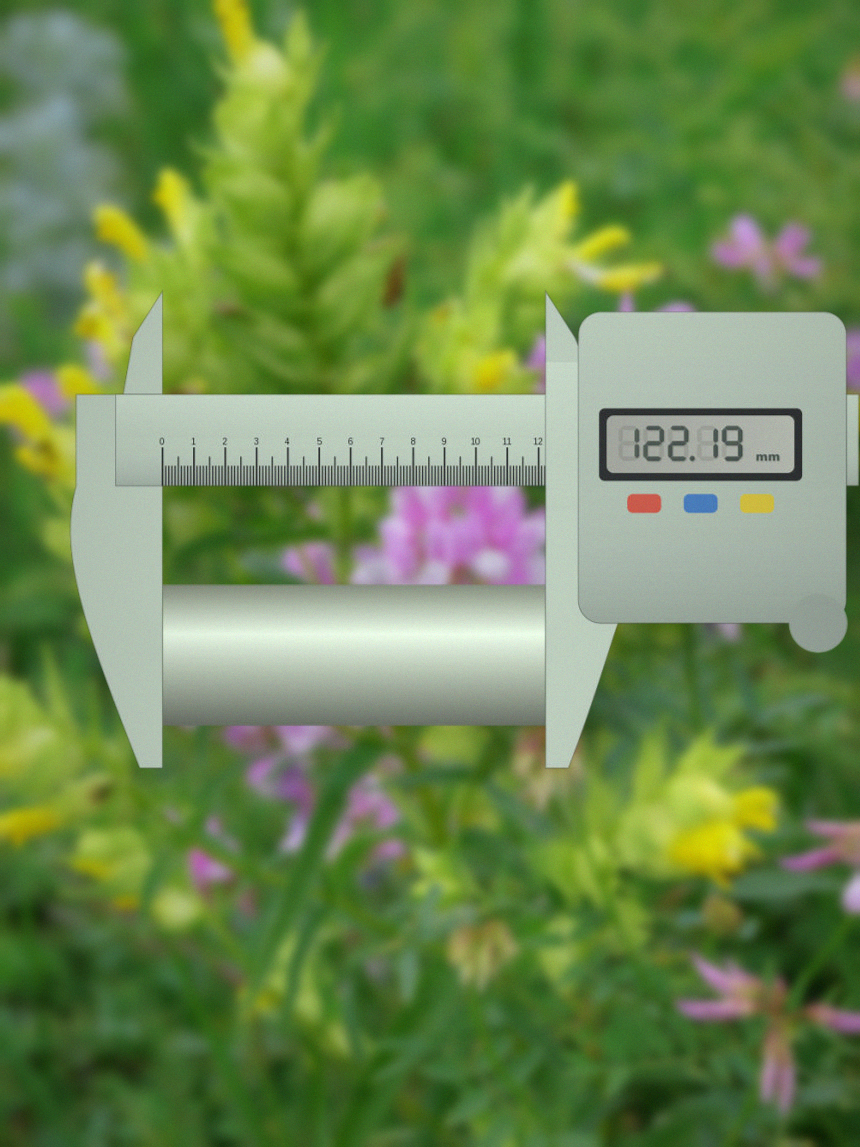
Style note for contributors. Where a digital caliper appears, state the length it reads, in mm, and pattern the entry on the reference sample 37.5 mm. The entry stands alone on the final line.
122.19 mm
